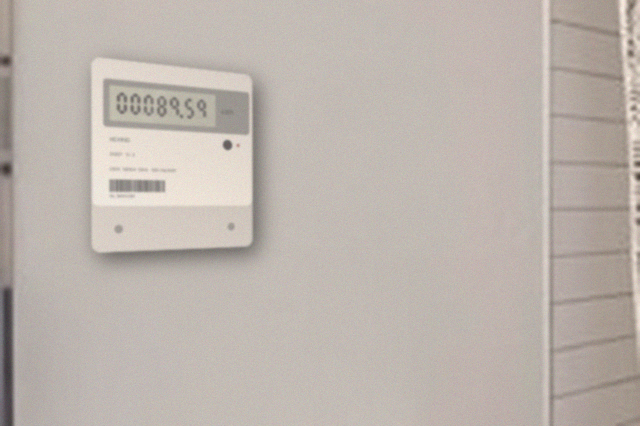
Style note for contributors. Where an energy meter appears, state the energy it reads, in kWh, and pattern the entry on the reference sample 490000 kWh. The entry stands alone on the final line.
89.59 kWh
